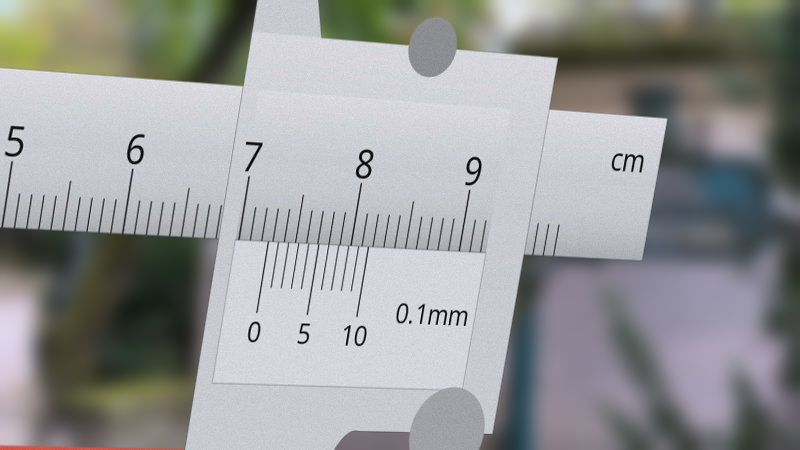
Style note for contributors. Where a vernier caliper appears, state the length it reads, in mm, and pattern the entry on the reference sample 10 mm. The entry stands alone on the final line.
72.6 mm
